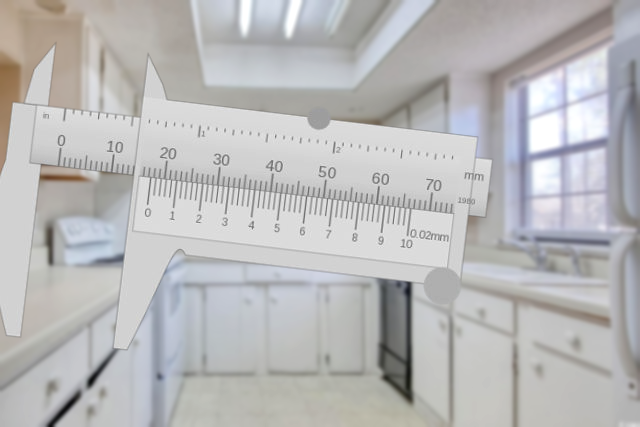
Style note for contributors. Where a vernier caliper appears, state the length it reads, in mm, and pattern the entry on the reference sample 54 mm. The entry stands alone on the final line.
17.4 mm
